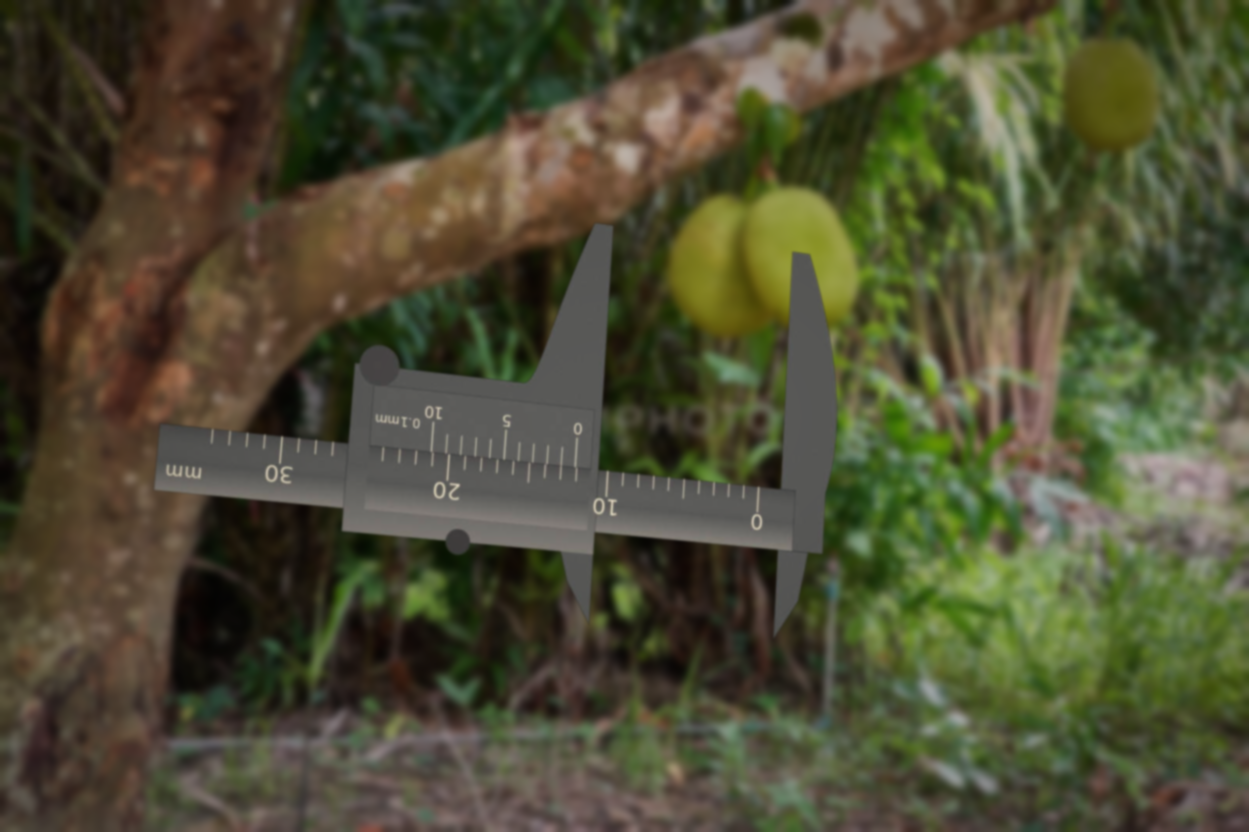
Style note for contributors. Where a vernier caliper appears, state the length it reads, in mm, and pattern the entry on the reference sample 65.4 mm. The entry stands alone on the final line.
12.1 mm
